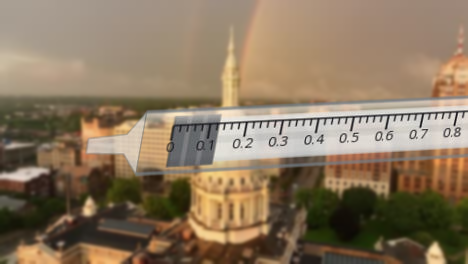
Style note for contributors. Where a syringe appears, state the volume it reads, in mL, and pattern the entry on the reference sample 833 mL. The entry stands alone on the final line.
0 mL
